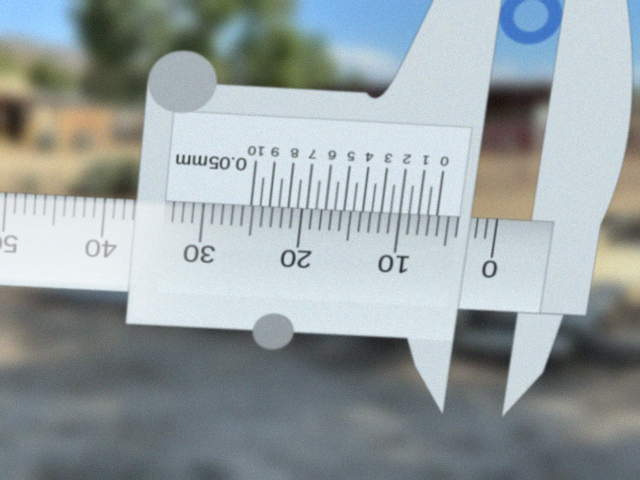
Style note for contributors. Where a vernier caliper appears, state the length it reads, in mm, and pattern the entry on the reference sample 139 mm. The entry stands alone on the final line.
6.2 mm
